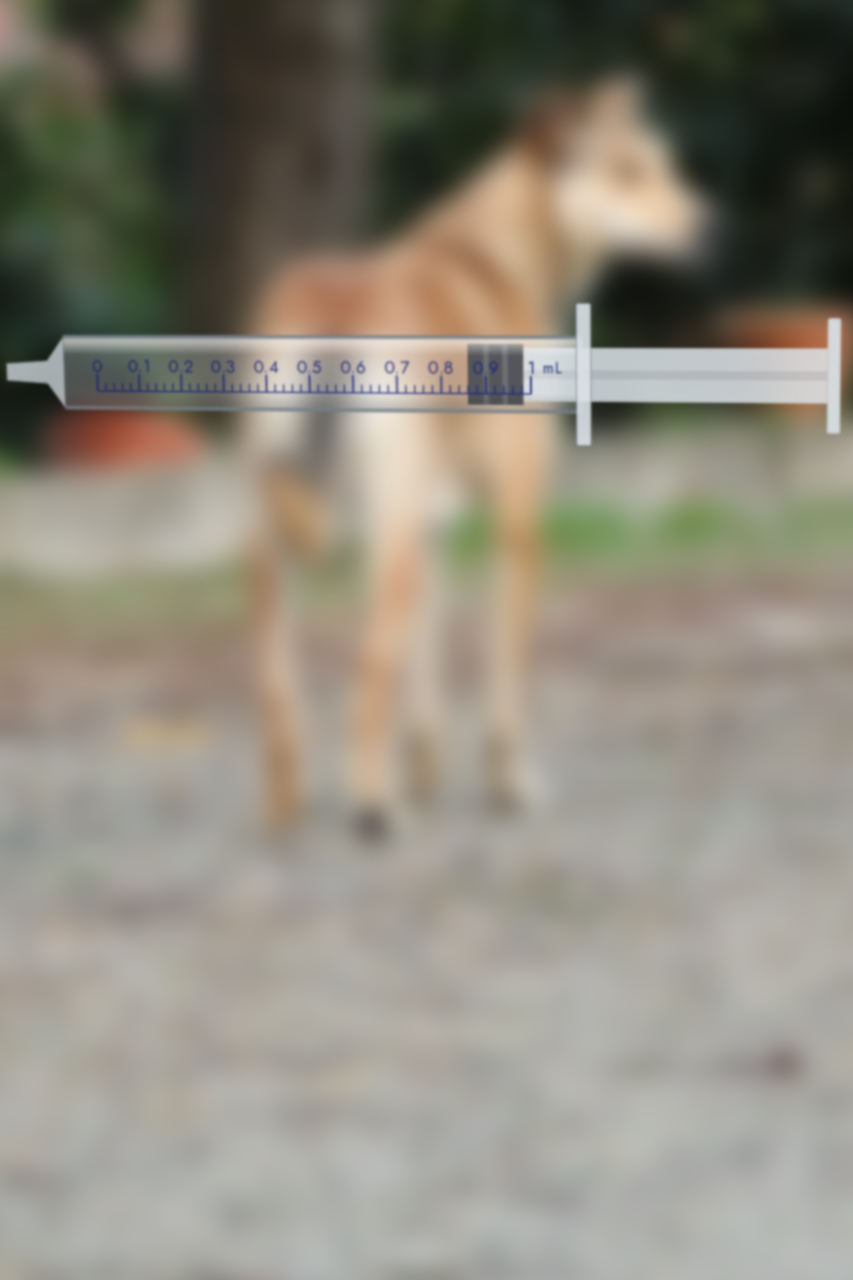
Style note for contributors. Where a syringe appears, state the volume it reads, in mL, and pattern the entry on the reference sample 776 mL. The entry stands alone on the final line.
0.86 mL
